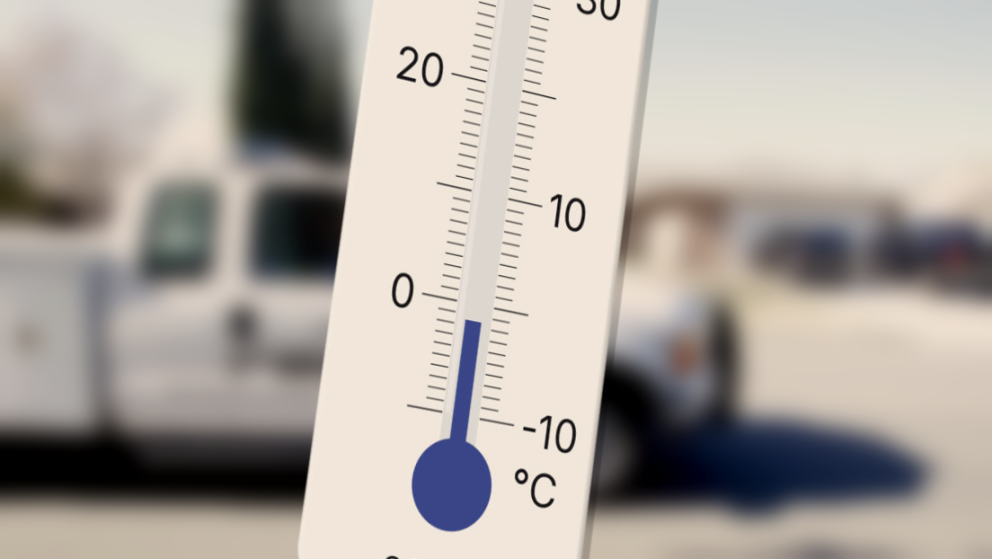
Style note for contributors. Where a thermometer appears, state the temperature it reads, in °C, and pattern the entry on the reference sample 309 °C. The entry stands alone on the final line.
-1.5 °C
